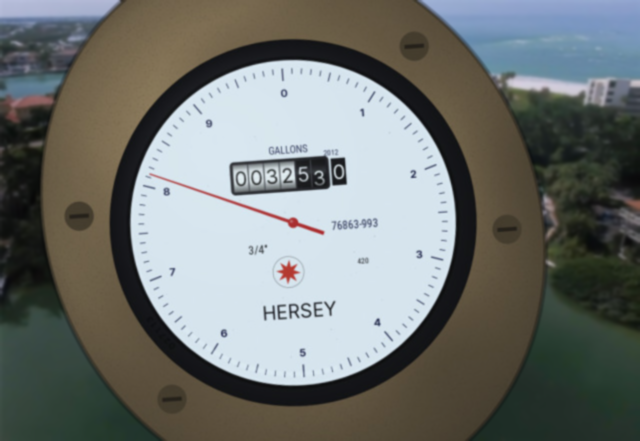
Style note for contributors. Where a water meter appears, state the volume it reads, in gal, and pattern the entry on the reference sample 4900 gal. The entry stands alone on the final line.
32528.1 gal
